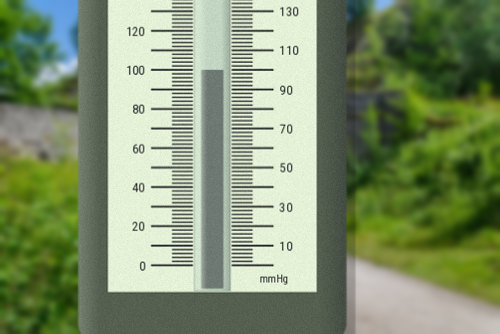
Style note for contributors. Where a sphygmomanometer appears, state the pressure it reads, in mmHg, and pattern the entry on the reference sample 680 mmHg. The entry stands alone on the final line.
100 mmHg
